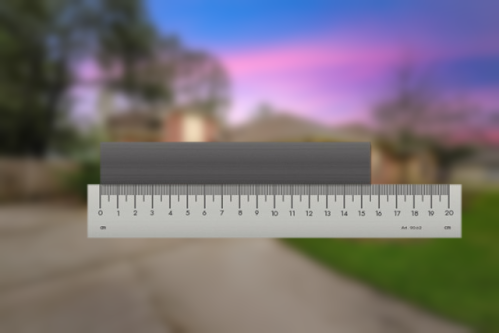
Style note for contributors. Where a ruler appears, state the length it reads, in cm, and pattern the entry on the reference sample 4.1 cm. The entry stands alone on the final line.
15.5 cm
